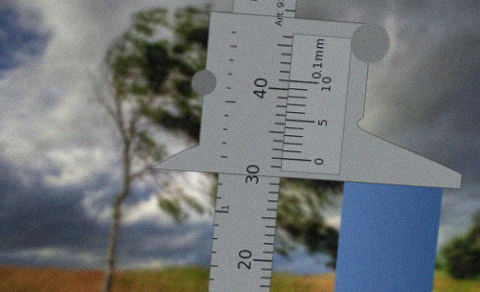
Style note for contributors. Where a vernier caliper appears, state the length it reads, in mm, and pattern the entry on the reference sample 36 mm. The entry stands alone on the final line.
32.0 mm
